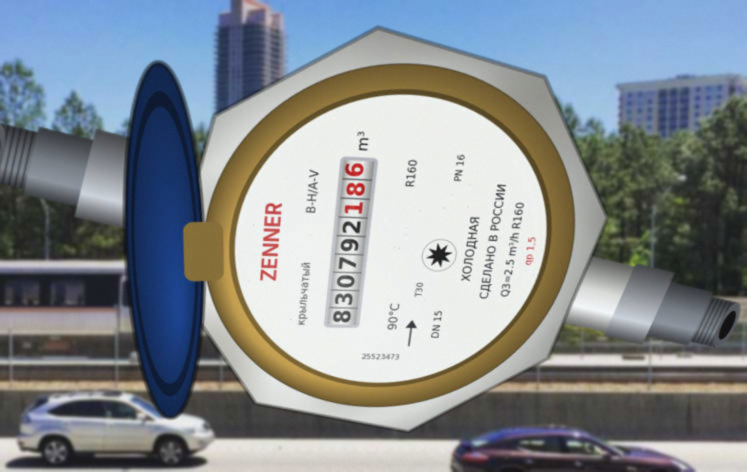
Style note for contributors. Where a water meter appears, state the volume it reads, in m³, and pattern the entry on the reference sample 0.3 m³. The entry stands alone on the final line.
830792.186 m³
